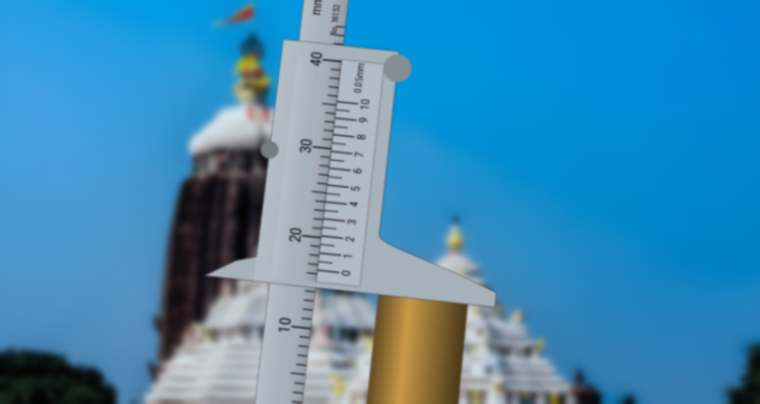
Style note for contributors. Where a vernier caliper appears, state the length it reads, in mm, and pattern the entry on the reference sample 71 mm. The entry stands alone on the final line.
16.4 mm
